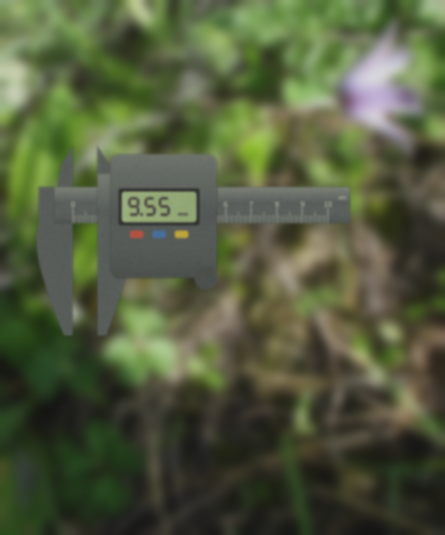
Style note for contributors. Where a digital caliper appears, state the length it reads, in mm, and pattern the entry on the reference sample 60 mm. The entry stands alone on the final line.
9.55 mm
